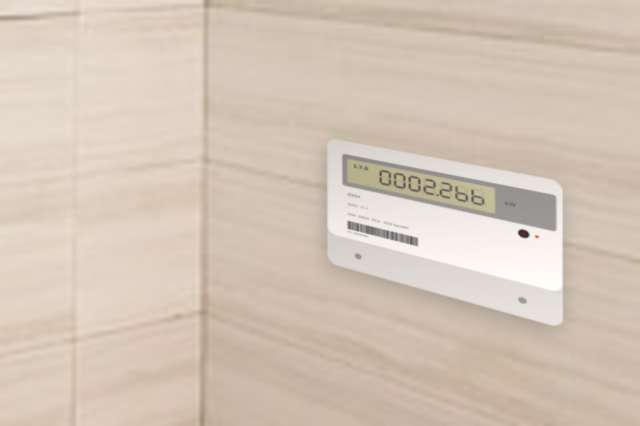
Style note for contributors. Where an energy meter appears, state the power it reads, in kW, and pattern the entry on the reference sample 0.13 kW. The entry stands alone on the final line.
2.266 kW
